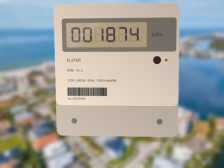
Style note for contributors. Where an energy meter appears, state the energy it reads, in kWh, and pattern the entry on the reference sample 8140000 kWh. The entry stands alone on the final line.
1874 kWh
